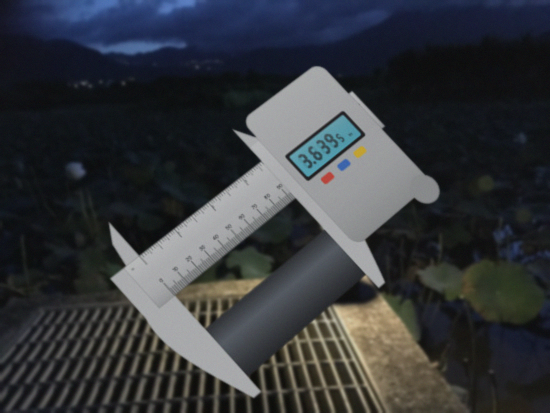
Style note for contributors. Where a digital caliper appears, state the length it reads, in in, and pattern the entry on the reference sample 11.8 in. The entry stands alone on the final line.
3.6395 in
